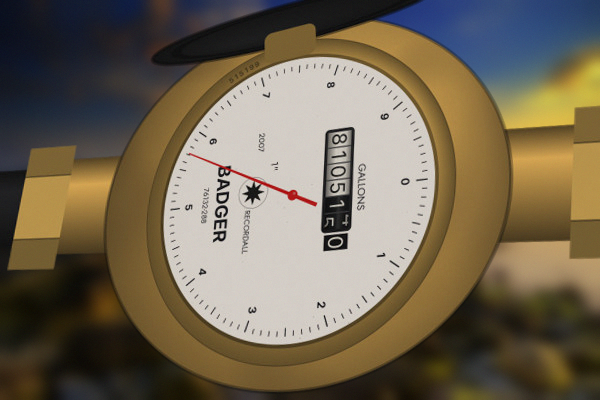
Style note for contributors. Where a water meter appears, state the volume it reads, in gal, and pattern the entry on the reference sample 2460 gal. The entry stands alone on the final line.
8105145.7 gal
